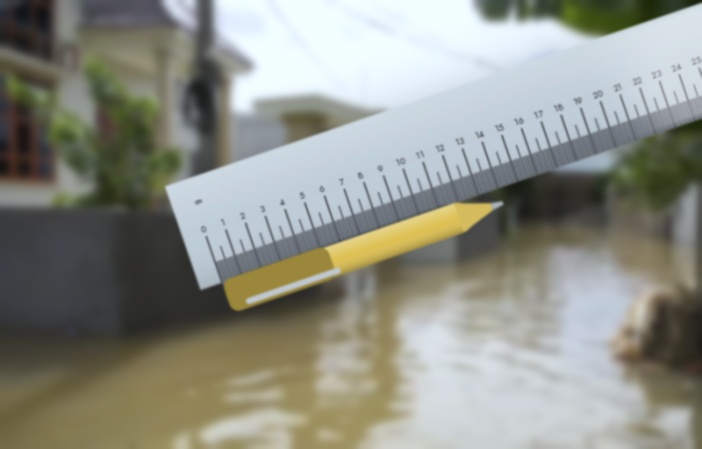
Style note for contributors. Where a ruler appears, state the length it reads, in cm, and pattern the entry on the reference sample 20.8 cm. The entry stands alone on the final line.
14 cm
